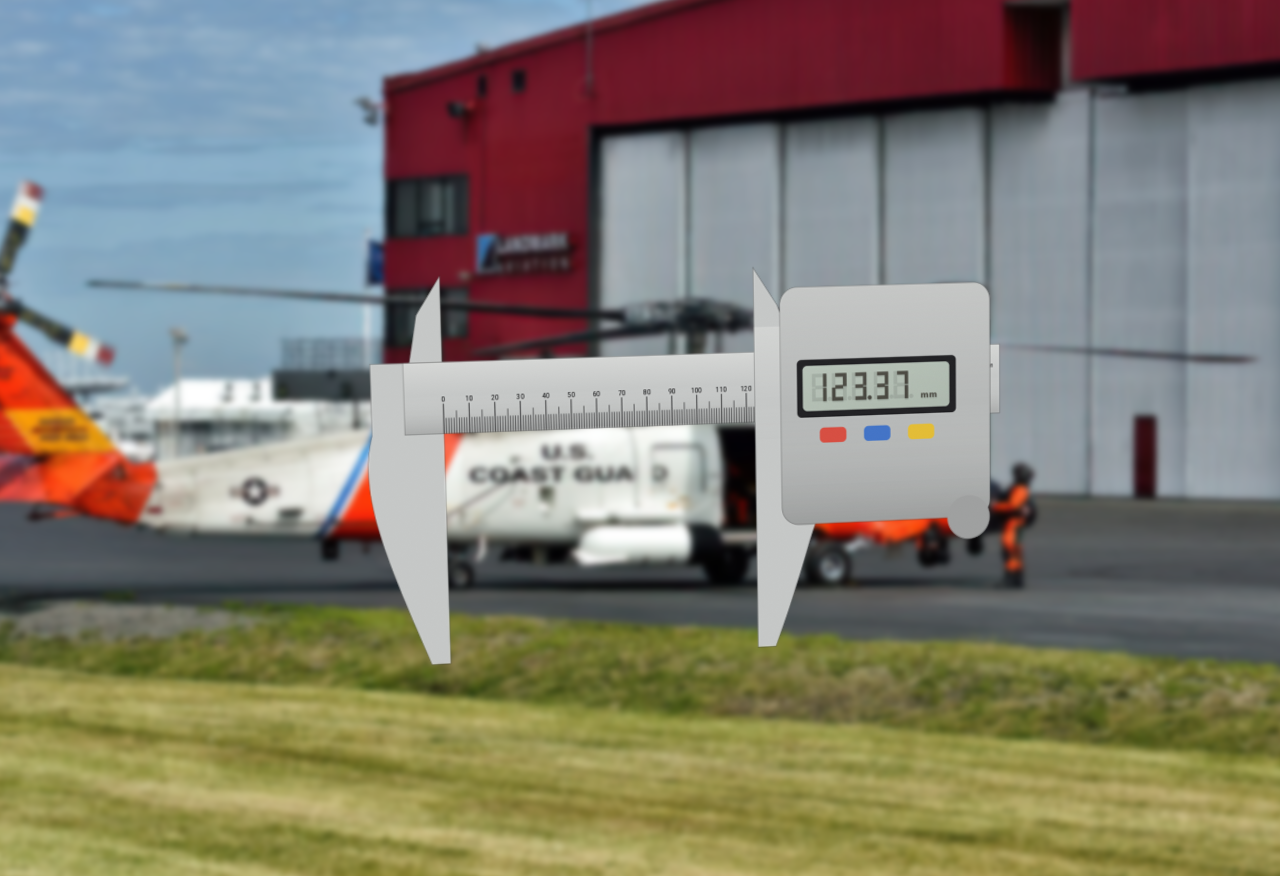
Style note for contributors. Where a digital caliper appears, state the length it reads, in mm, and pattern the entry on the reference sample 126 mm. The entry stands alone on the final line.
123.37 mm
